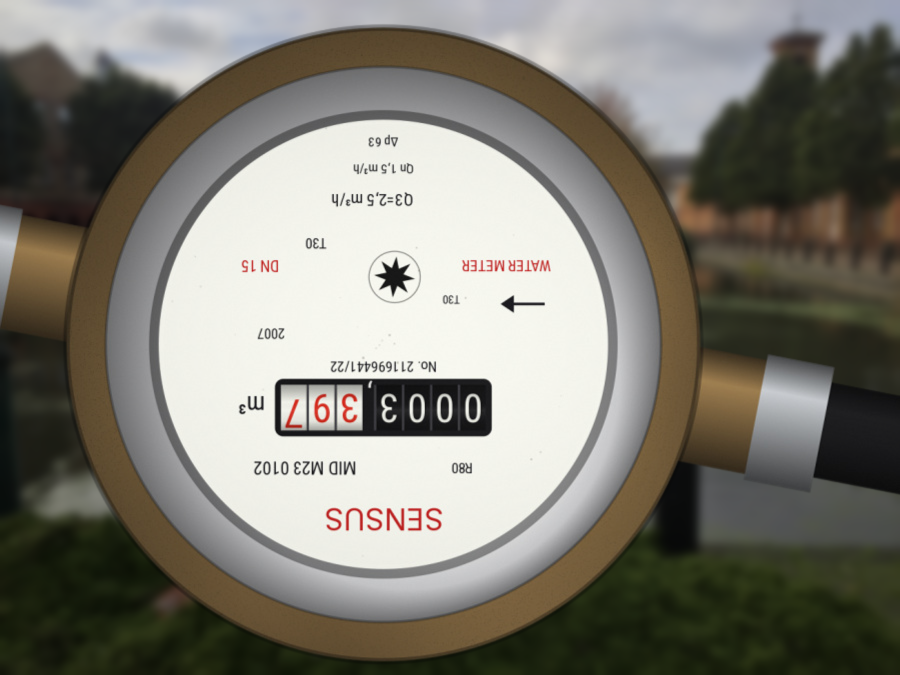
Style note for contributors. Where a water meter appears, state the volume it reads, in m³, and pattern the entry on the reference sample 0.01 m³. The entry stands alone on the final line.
3.397 m³
